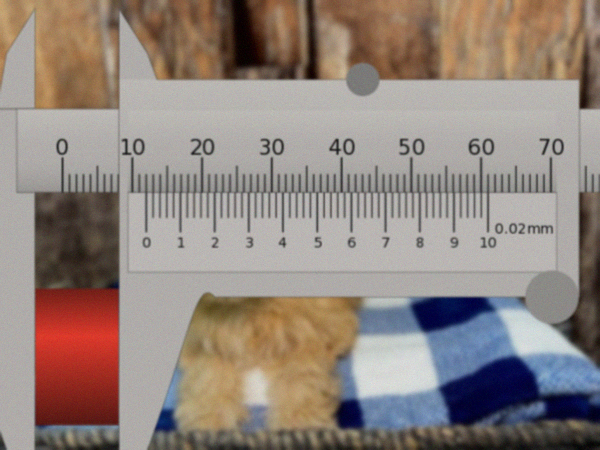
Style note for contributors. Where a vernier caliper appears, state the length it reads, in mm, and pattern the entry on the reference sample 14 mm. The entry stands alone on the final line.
12.0 mm
